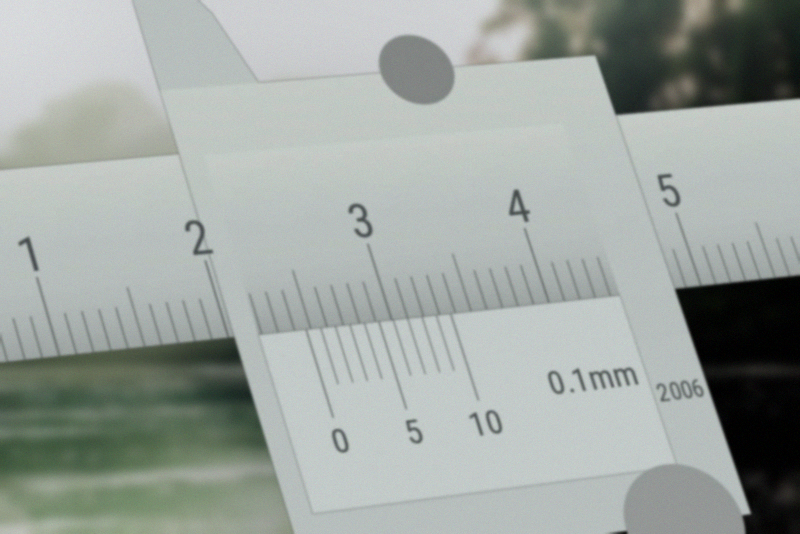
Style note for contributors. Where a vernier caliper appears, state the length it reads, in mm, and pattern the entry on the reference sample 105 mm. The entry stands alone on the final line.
24.7 mm
